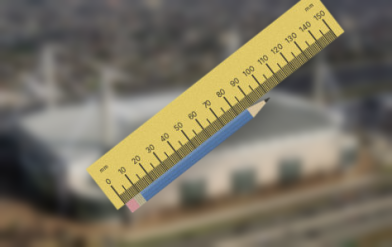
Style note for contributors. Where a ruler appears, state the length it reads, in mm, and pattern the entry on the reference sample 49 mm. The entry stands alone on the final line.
100 mm
